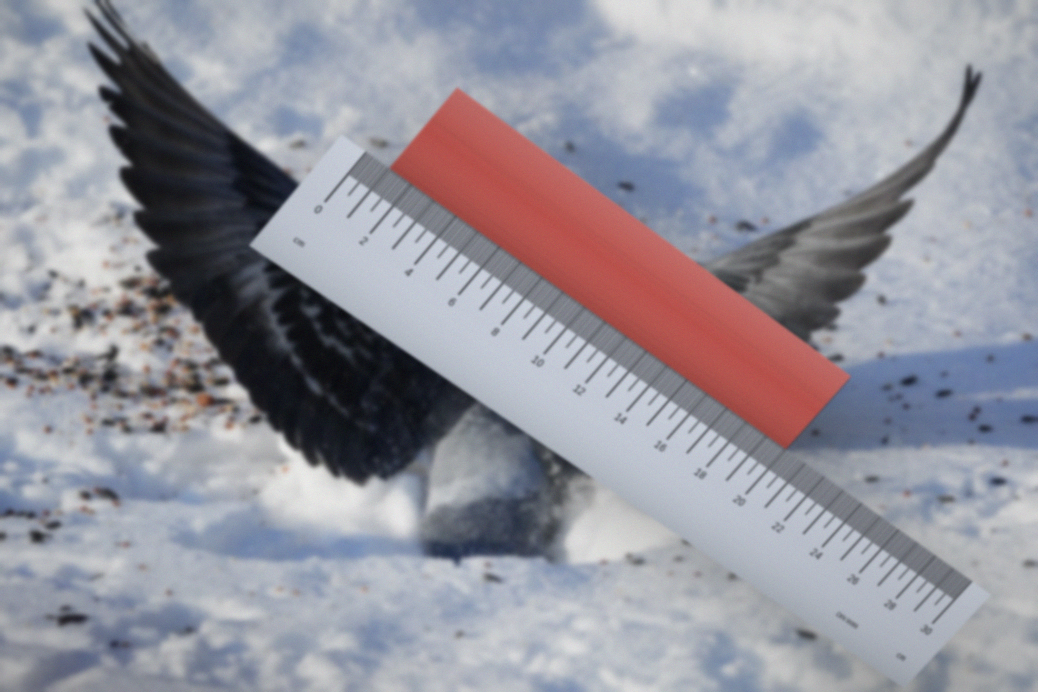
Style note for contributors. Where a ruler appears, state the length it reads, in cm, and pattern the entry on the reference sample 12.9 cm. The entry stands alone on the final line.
19 cm
